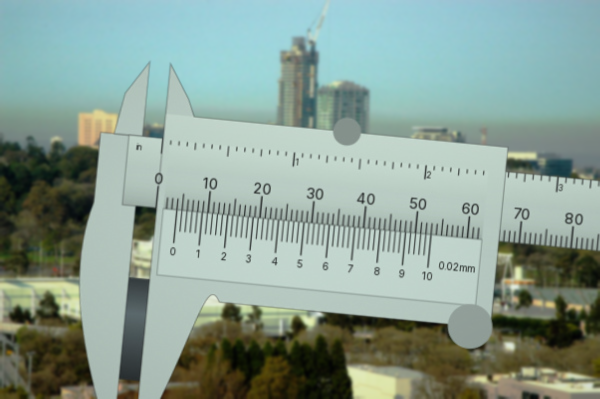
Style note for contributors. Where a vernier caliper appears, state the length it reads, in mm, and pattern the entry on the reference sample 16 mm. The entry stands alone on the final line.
4.0 mm
